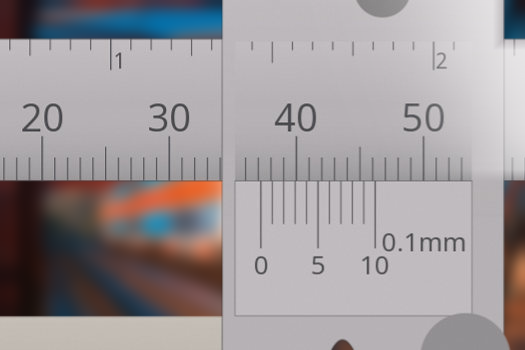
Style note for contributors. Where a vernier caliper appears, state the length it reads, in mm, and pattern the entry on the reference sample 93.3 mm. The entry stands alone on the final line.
37.2 mm
